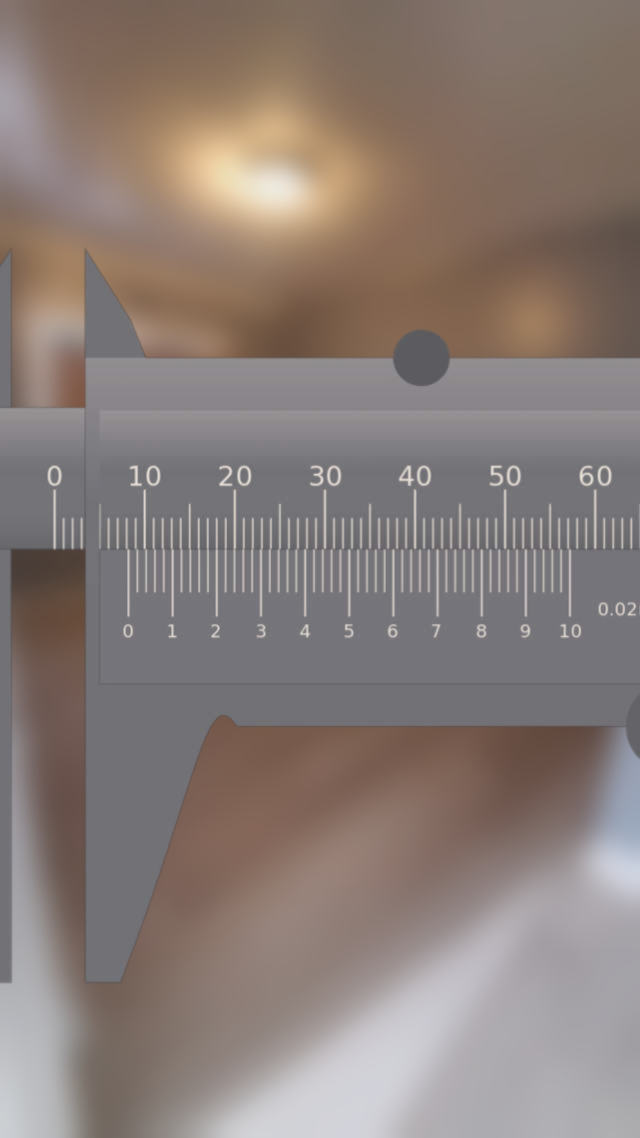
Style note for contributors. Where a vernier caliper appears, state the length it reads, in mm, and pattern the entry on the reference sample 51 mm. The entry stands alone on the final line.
8.2 mm
